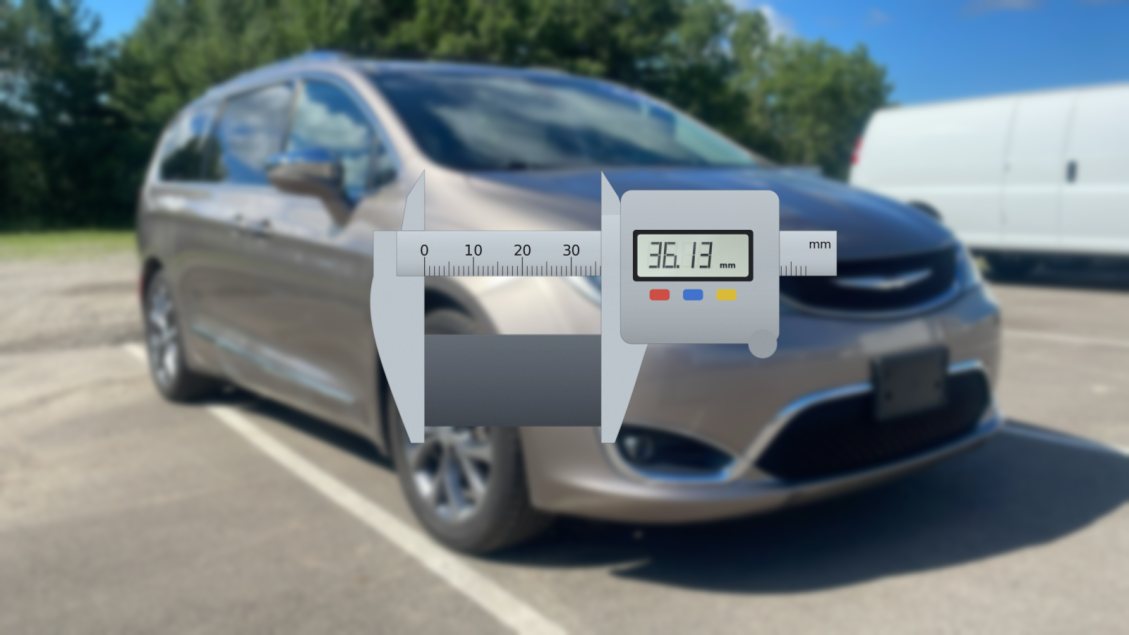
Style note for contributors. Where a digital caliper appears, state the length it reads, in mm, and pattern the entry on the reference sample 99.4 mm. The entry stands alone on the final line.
36.13 mm
